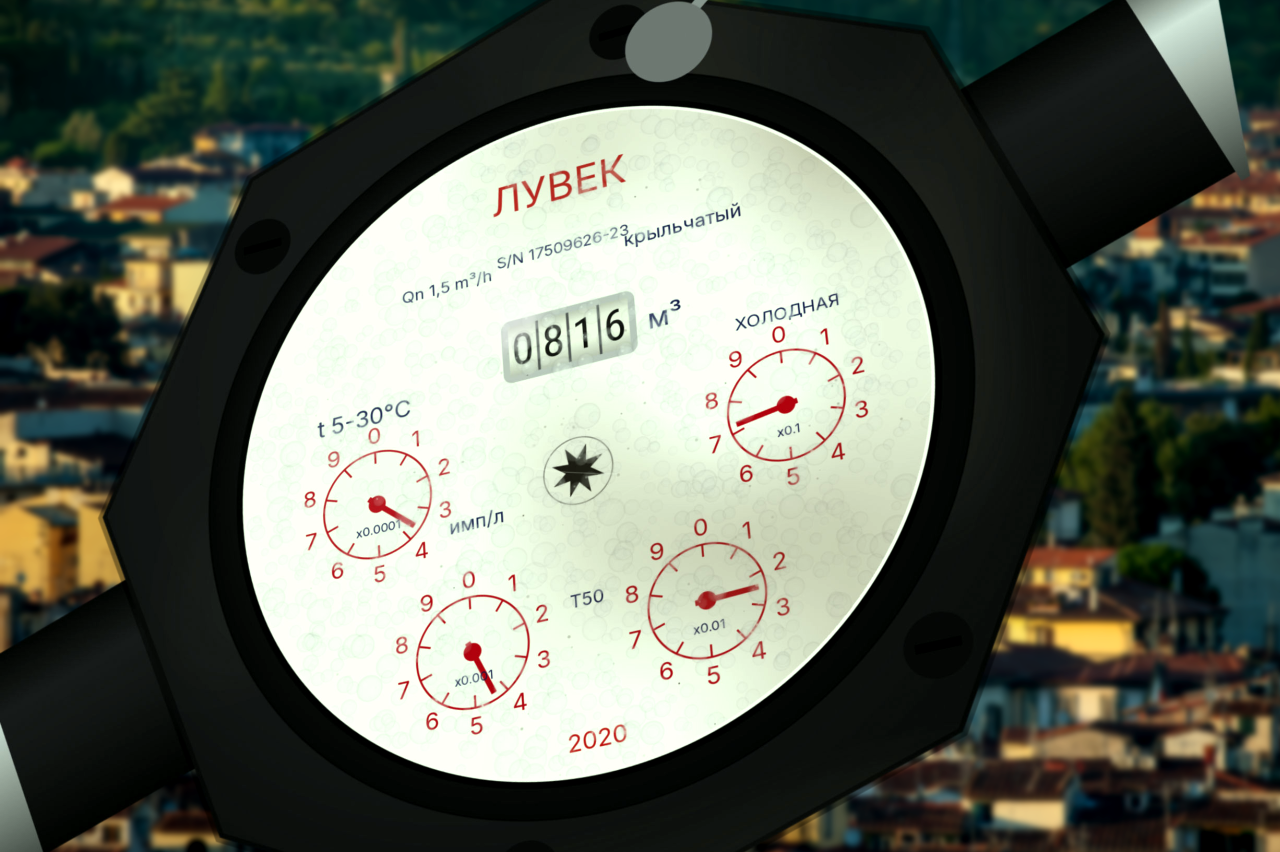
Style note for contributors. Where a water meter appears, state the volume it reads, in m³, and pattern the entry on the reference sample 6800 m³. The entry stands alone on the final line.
816.7243 m³
